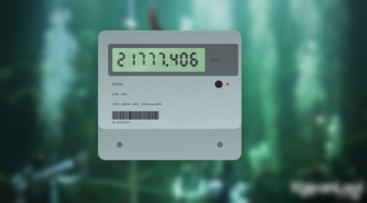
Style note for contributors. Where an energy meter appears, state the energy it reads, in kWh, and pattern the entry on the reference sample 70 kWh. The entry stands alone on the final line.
21777.406 kWh
